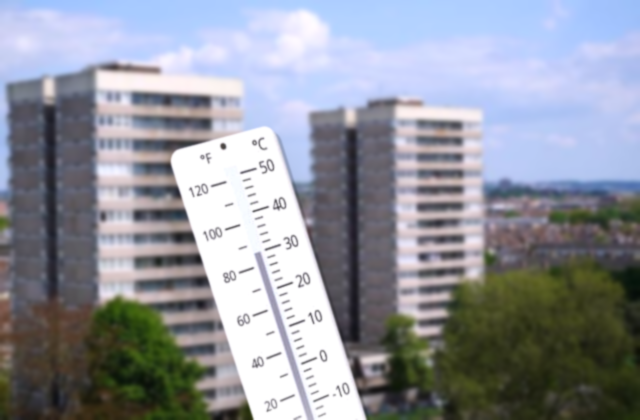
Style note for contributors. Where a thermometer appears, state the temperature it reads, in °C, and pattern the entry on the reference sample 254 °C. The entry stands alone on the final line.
30 °C
